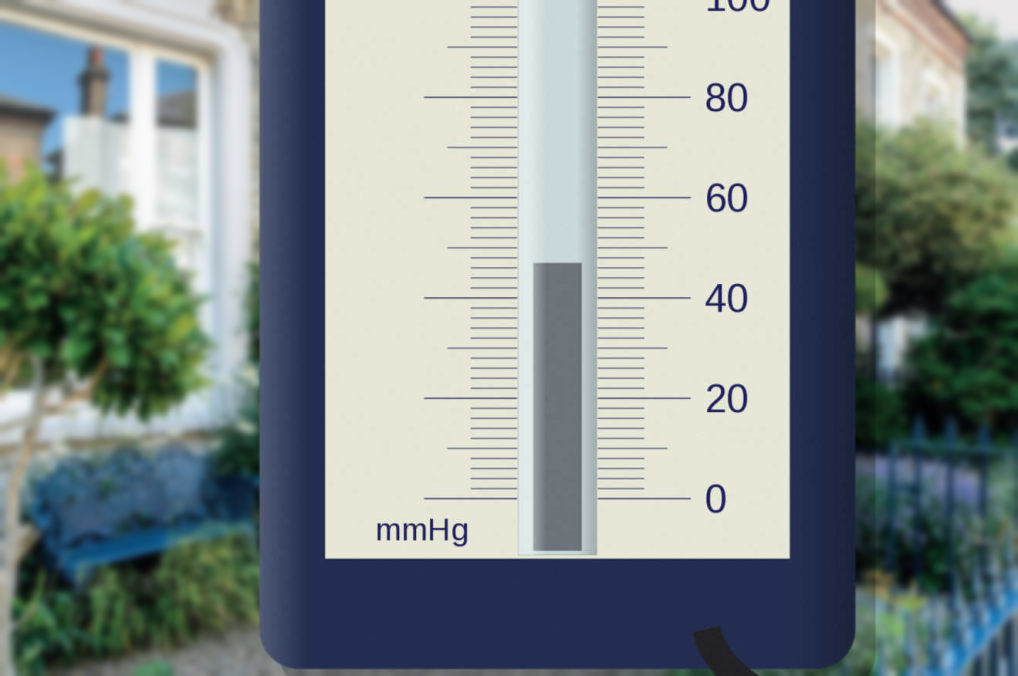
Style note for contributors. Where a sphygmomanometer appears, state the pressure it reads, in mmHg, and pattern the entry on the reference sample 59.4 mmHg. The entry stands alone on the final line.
47 mmHg
